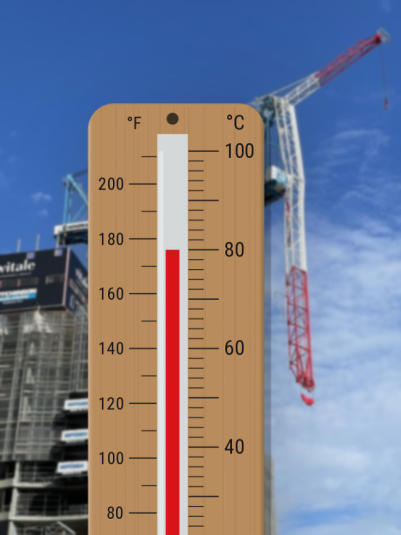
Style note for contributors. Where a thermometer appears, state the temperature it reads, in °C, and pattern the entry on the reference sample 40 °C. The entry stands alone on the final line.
80 °C
